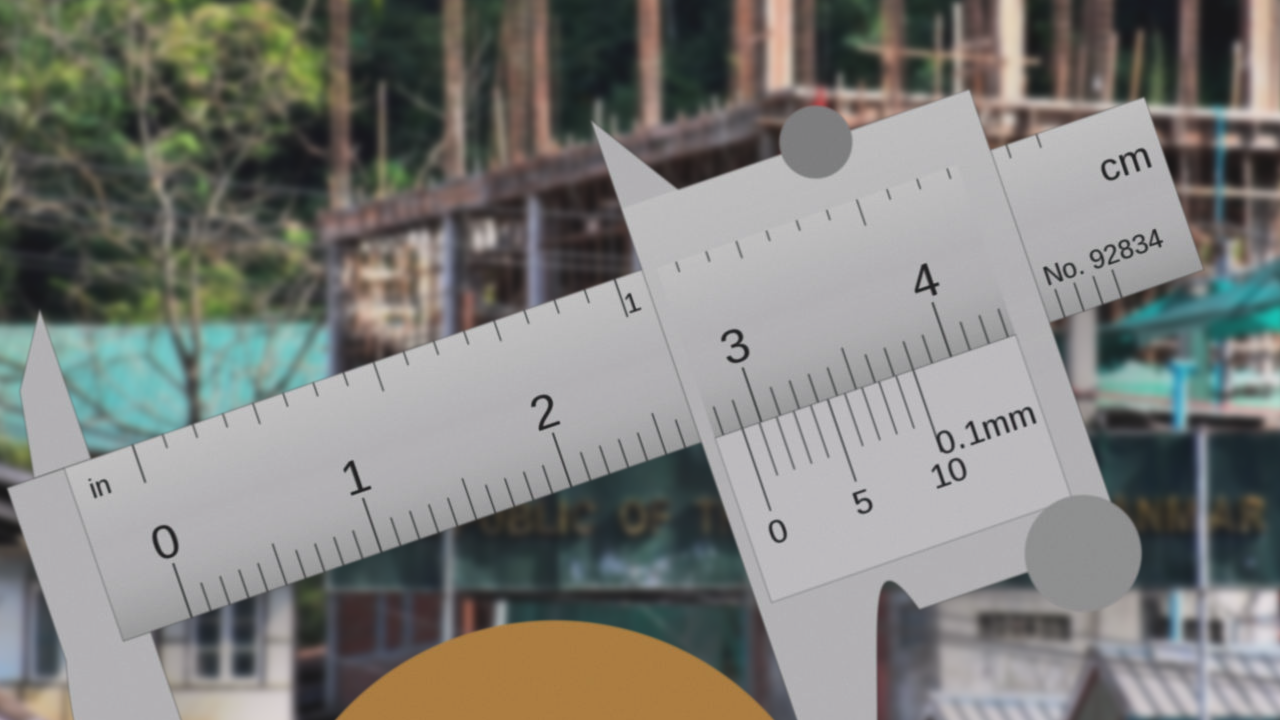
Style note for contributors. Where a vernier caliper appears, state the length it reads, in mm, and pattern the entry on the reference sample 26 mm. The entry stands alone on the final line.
29.0 mm
